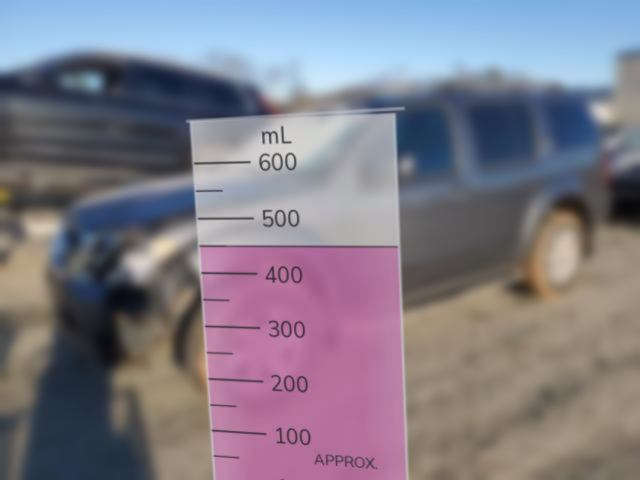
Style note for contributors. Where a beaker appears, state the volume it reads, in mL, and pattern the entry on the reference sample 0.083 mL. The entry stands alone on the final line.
450 mL
